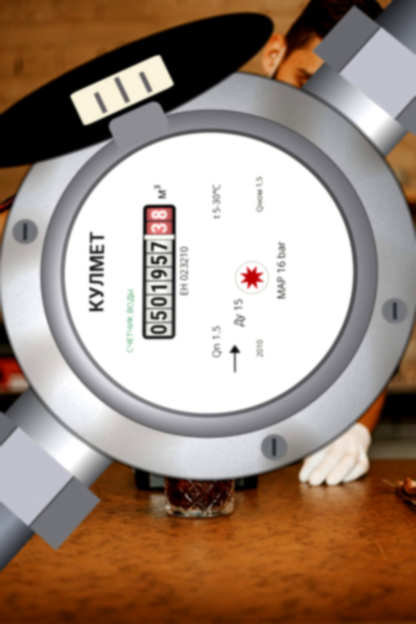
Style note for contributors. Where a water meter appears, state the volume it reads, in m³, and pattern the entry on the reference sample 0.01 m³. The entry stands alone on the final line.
501957.38 m³
